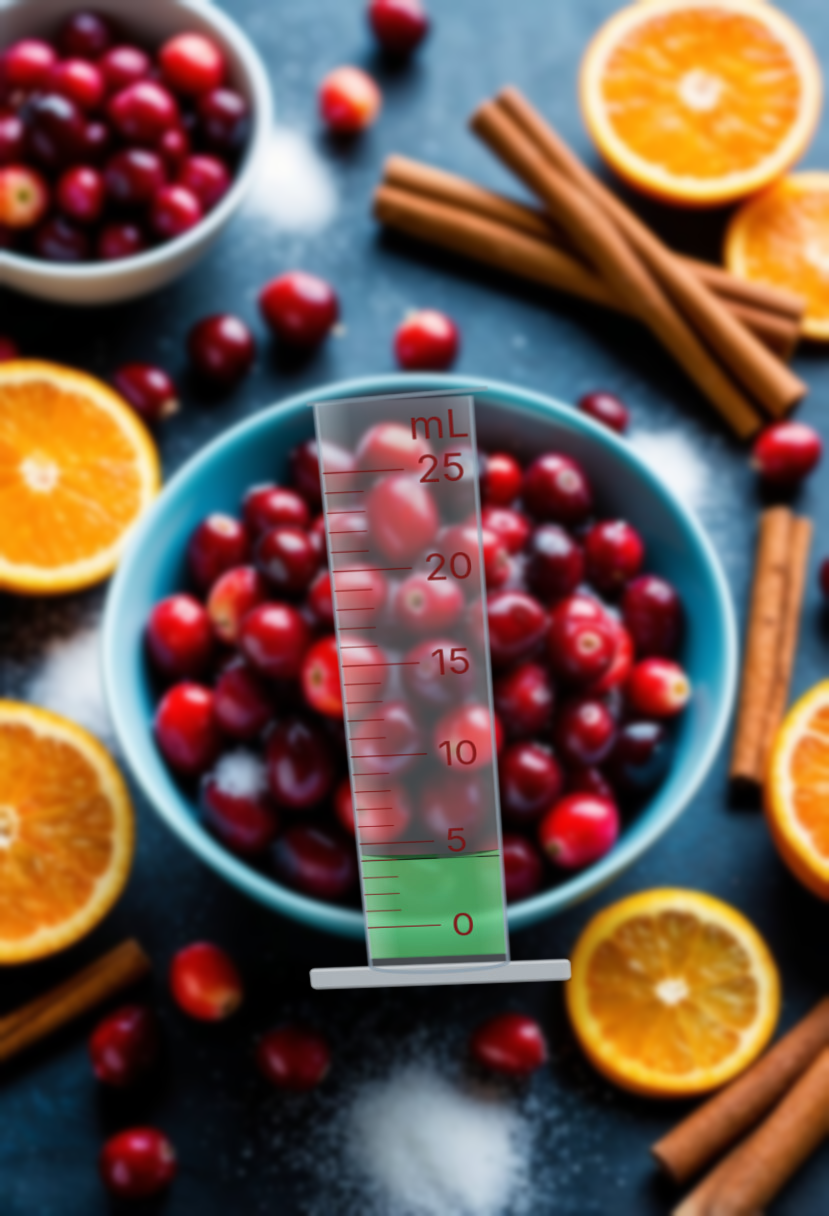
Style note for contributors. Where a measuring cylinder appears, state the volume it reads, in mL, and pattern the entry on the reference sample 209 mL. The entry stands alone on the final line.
4 mL
